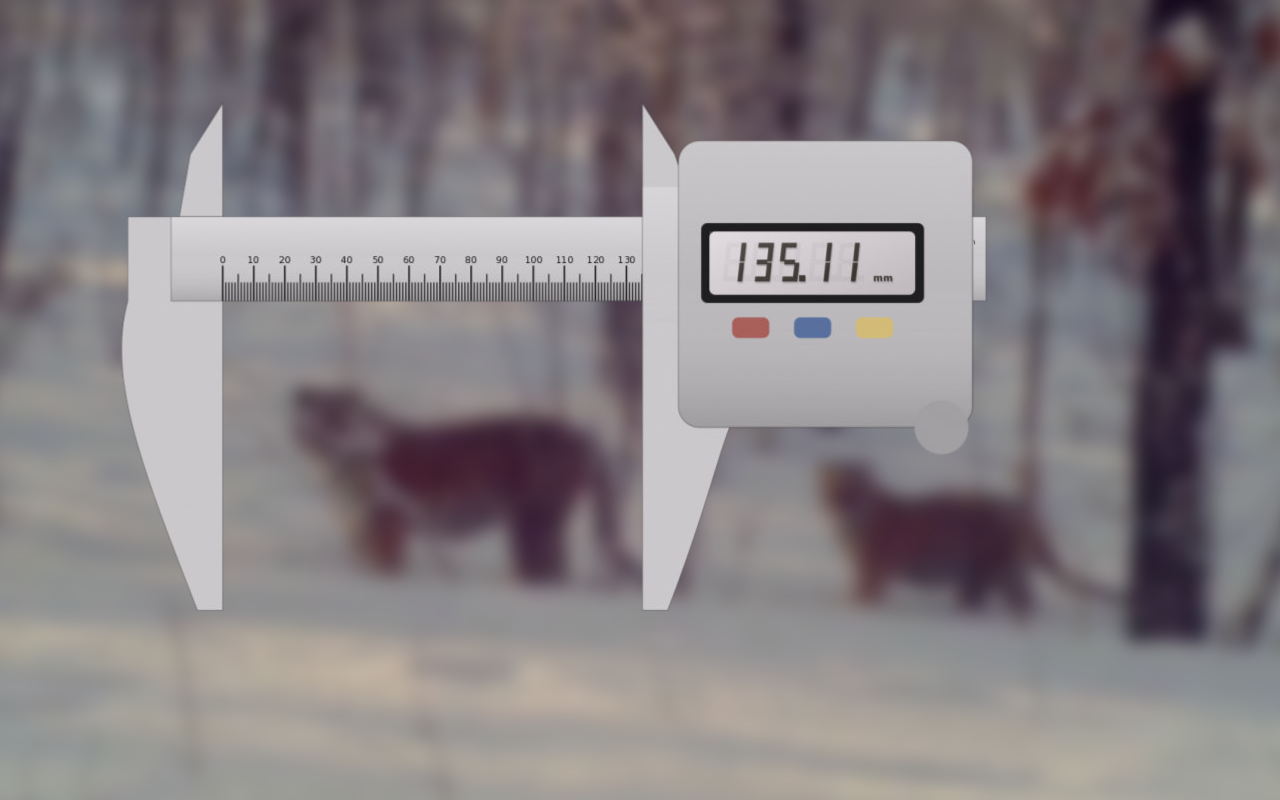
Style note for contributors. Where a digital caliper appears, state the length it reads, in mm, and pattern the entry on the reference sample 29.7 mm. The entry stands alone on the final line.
135.11 mm
